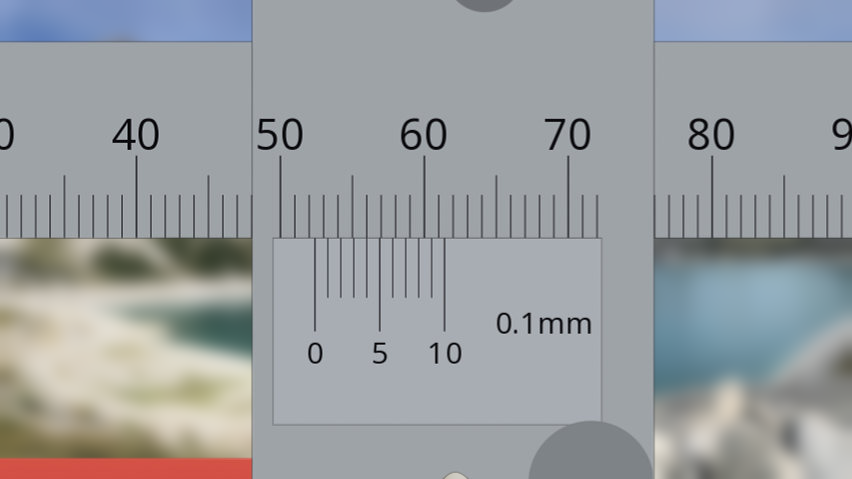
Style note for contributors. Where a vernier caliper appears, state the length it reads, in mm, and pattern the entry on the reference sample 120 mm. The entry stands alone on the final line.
52.4 mm
